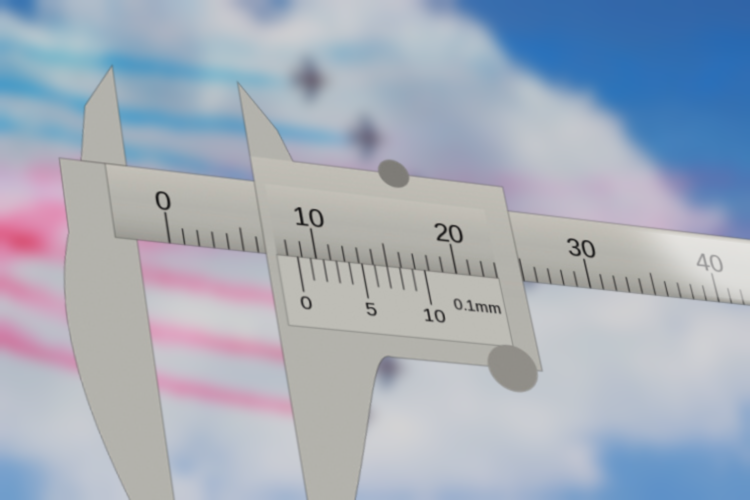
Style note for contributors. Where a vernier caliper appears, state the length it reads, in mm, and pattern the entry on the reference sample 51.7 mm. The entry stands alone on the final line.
8.7 mm
